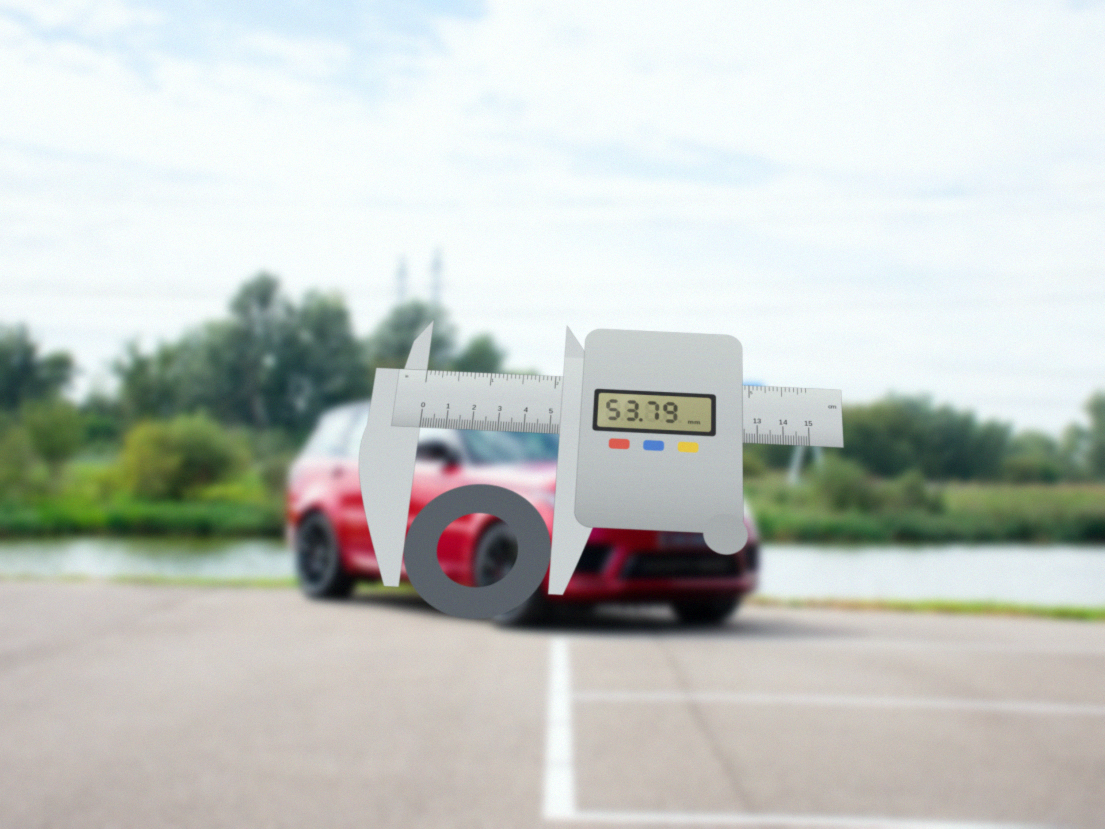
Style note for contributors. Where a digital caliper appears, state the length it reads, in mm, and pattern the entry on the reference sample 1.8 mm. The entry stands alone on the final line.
53.79 mm
